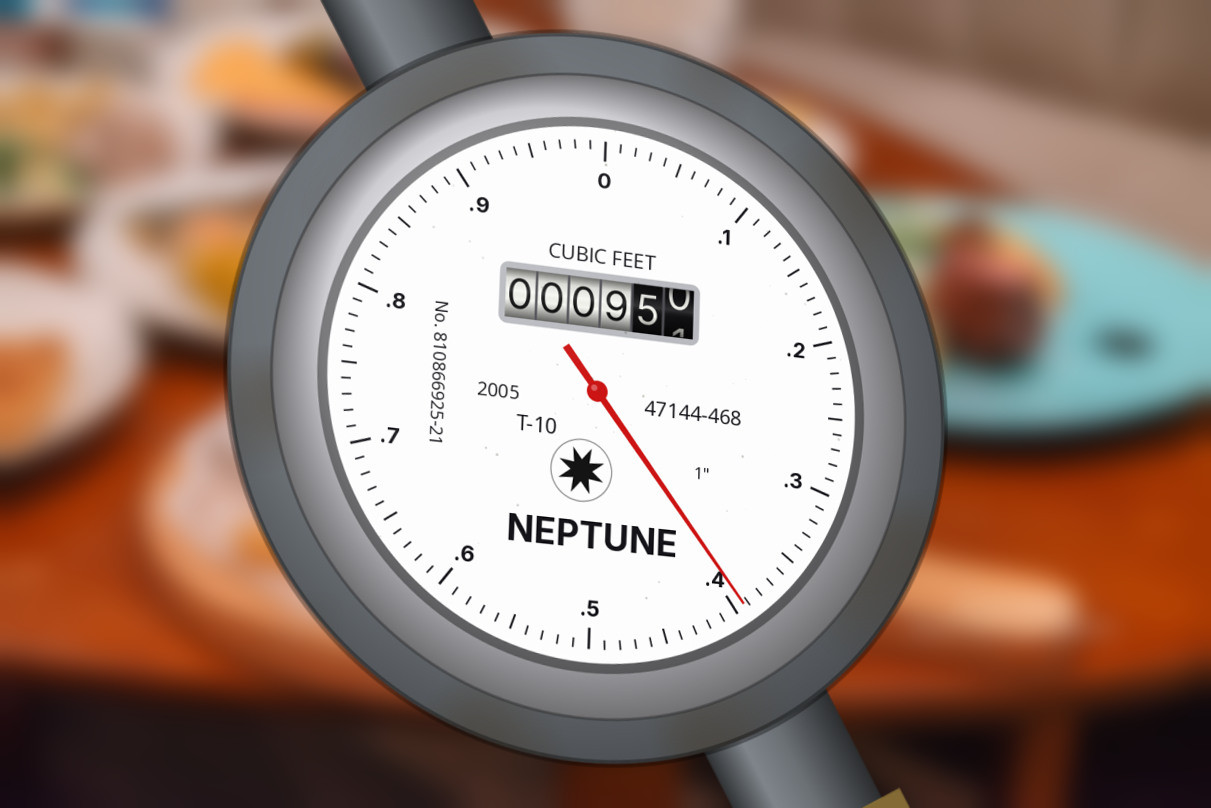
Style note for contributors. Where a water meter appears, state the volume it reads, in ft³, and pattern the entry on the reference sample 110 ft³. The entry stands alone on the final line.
950.39 ft³
